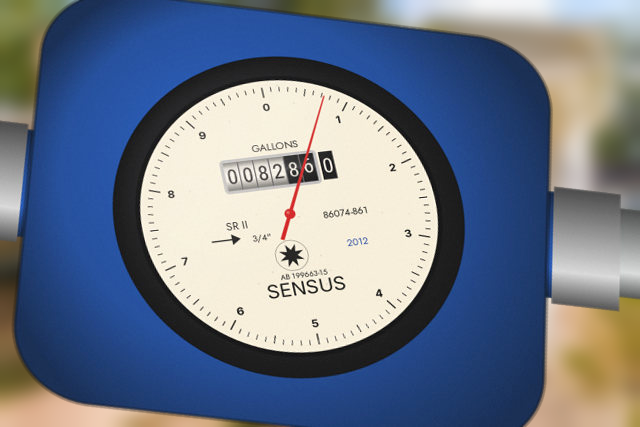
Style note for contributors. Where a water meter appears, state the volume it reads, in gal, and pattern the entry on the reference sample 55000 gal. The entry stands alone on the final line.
82860.7 gal
